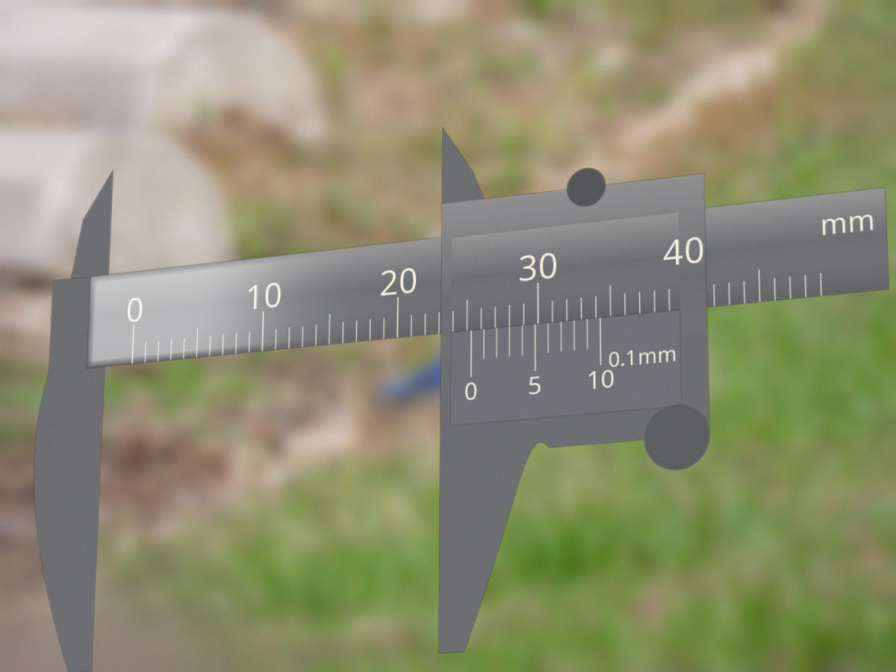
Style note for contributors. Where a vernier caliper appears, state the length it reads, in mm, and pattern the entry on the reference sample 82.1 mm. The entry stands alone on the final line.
25.3 mm
